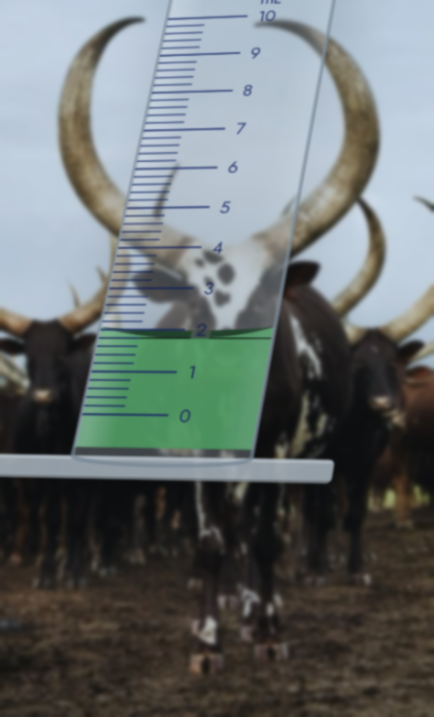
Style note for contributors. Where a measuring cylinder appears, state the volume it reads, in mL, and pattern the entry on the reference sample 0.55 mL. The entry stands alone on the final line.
1.8 mL
